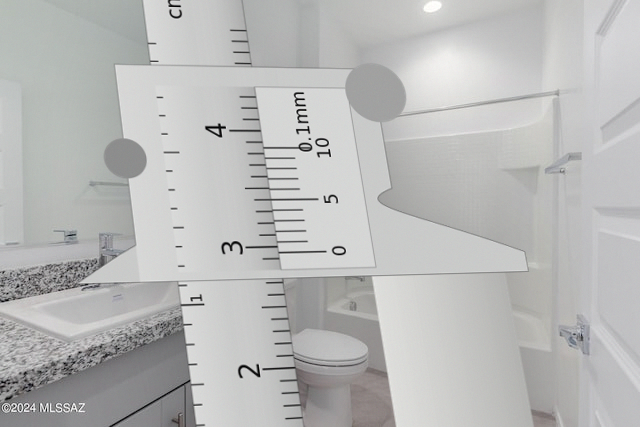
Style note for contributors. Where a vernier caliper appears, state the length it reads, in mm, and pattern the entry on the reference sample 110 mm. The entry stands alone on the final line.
29.5 mm
